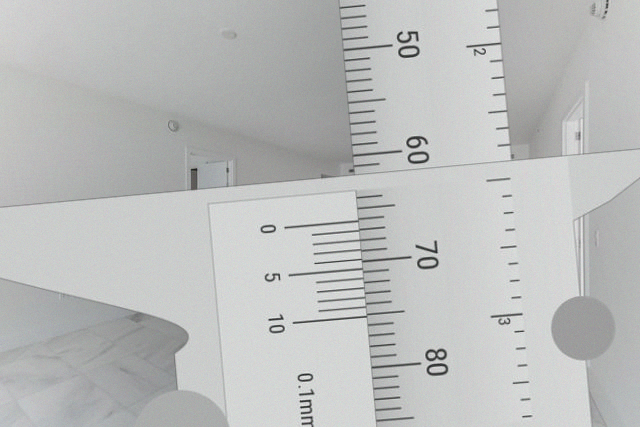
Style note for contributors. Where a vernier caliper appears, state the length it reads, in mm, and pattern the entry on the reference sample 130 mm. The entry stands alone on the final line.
66.2 mm
